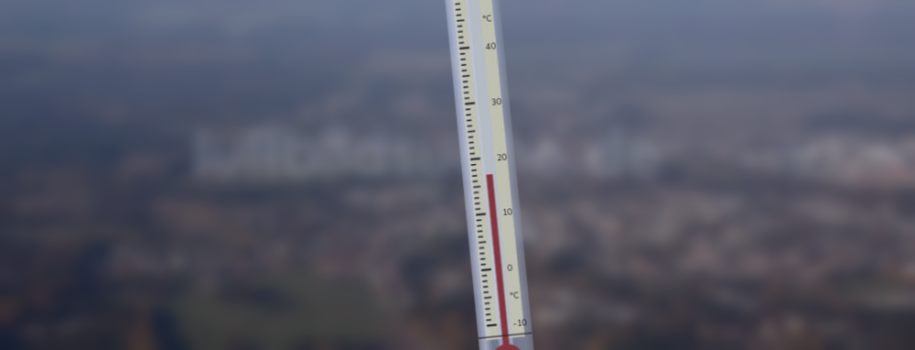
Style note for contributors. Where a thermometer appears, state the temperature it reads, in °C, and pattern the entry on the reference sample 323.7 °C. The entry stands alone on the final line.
17 °C
